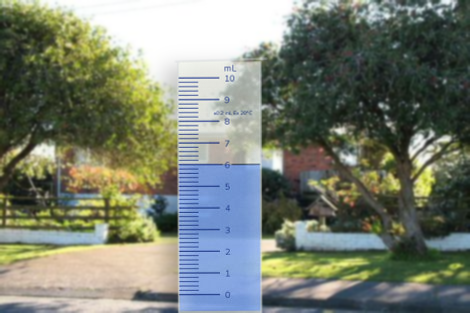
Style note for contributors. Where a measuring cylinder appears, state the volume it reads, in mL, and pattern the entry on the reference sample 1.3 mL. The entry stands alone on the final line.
6 mL
